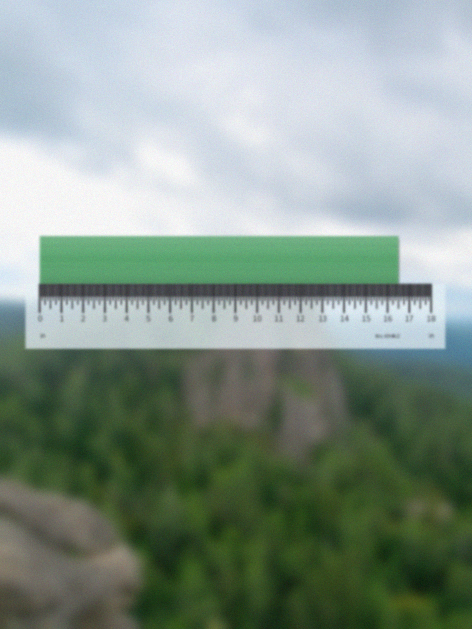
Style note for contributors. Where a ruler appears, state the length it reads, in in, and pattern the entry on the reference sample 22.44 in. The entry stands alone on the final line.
16.5 in
